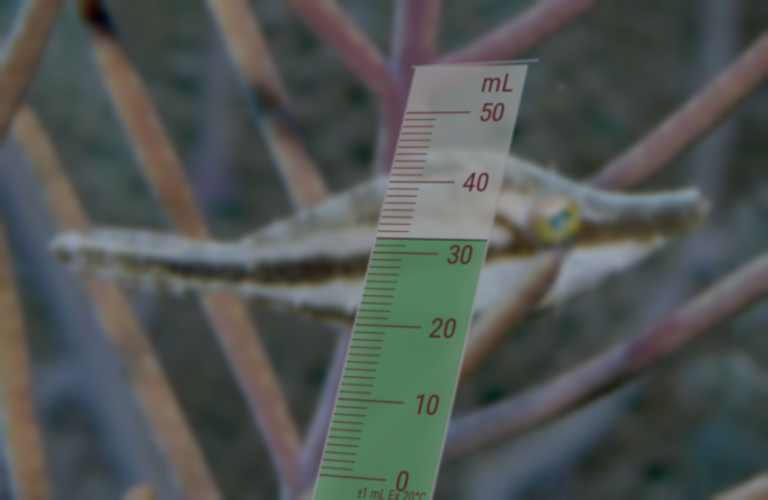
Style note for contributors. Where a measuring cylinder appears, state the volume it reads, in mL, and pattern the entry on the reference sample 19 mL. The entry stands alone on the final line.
32 mL
